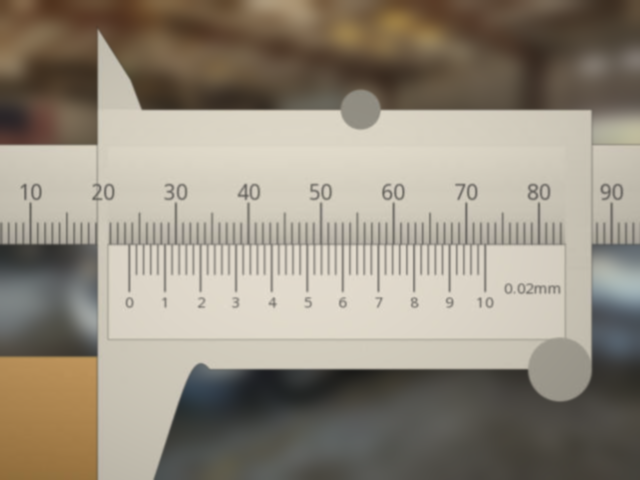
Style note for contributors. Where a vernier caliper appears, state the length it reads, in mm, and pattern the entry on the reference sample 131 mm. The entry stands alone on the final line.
23.6 mm
